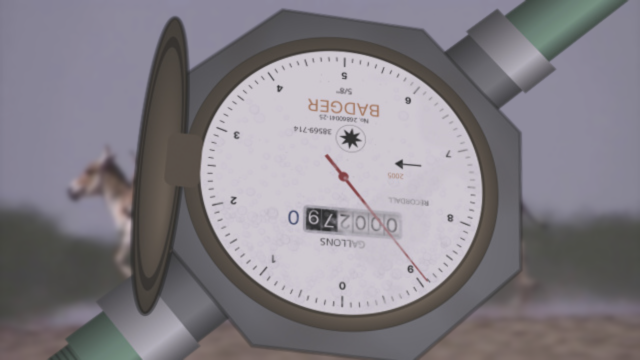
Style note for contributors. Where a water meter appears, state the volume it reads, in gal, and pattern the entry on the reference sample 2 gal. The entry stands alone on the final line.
2788.9 gal
